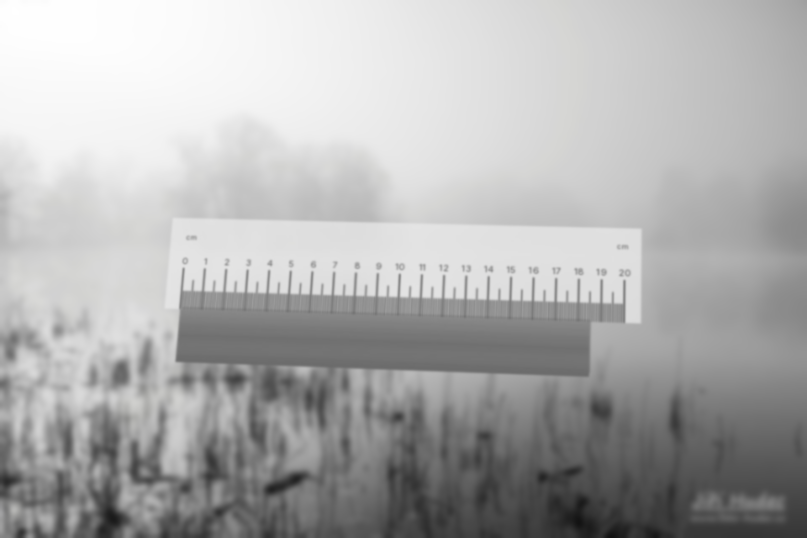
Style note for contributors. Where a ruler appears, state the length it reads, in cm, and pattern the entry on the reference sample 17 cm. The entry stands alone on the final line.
18.5 cm
